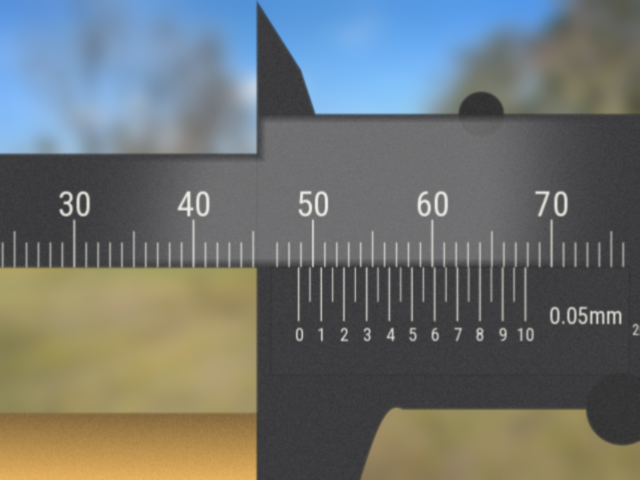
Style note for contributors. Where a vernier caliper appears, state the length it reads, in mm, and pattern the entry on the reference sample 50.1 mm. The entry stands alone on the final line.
48.8 mm
